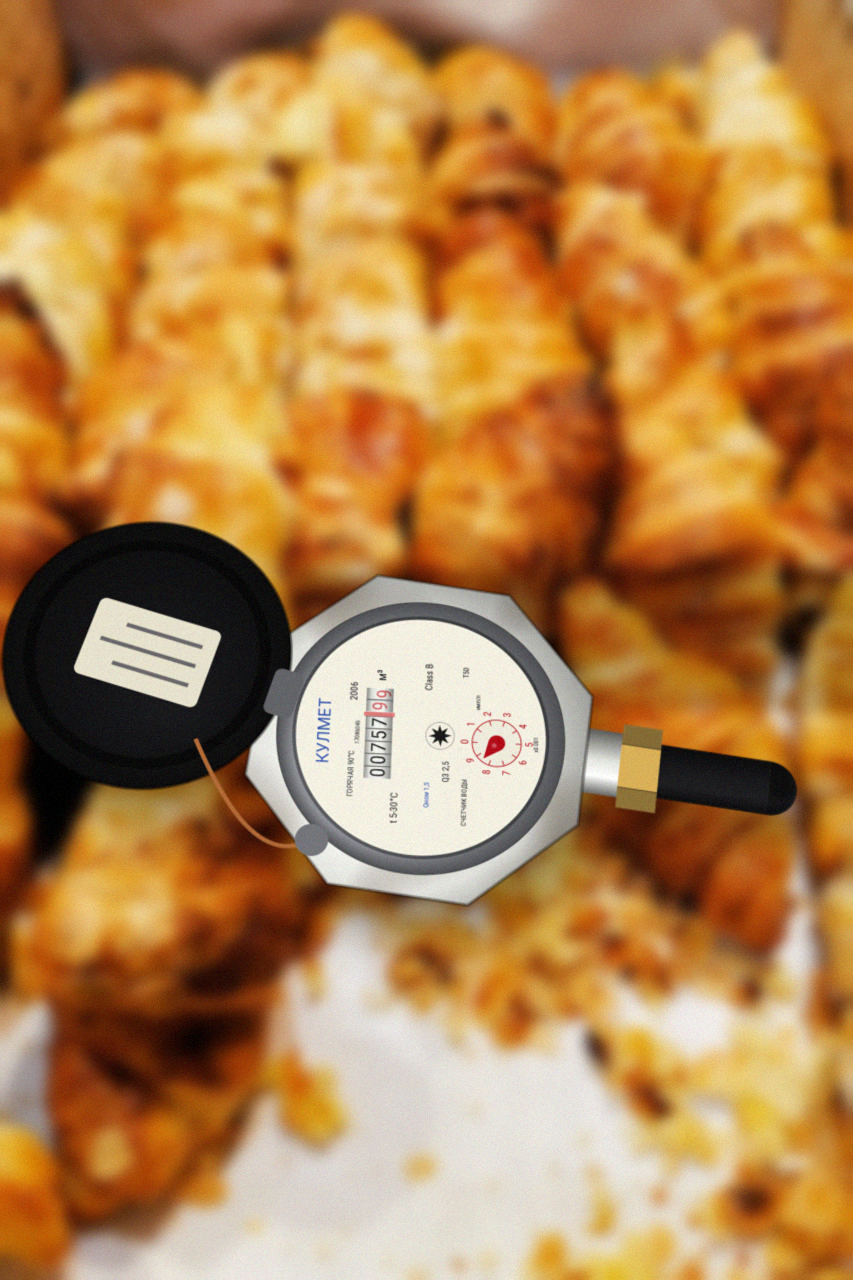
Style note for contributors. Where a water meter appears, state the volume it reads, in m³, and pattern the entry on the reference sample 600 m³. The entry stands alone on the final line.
757.988 m³
